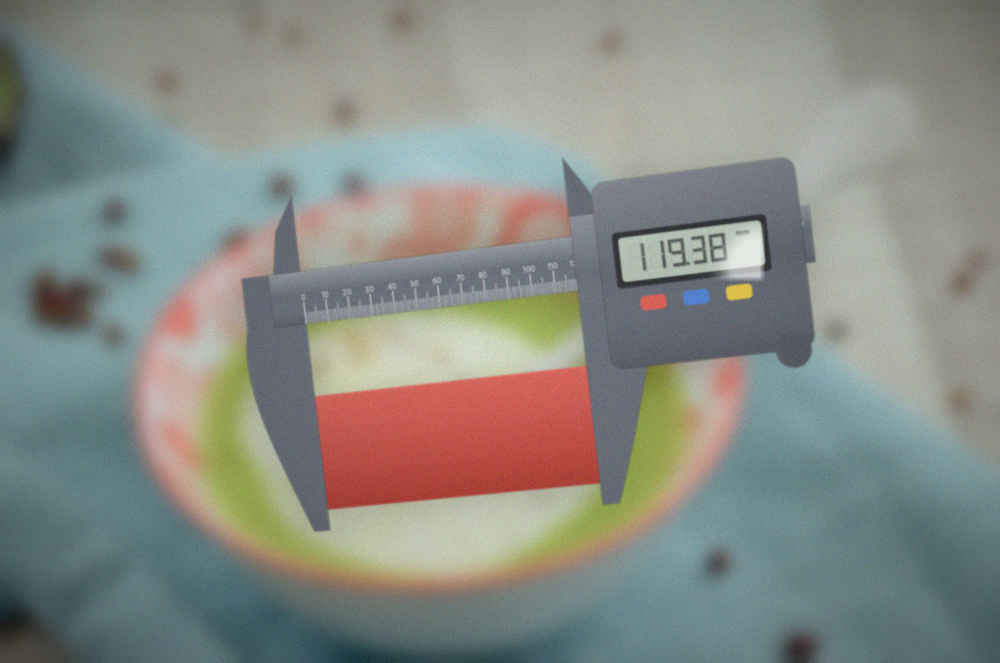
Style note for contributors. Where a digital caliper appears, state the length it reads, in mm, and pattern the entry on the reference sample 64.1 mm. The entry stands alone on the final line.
119.38 mm
